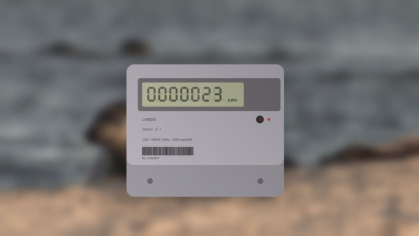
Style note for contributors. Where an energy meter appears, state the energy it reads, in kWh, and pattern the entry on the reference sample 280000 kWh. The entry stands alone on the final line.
23 kWh
